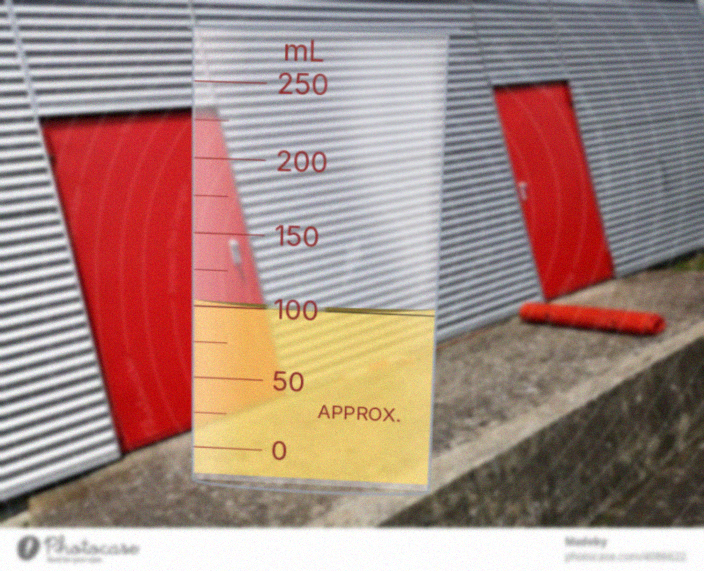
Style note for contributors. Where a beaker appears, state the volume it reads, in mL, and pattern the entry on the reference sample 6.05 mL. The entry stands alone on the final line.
100 mL
